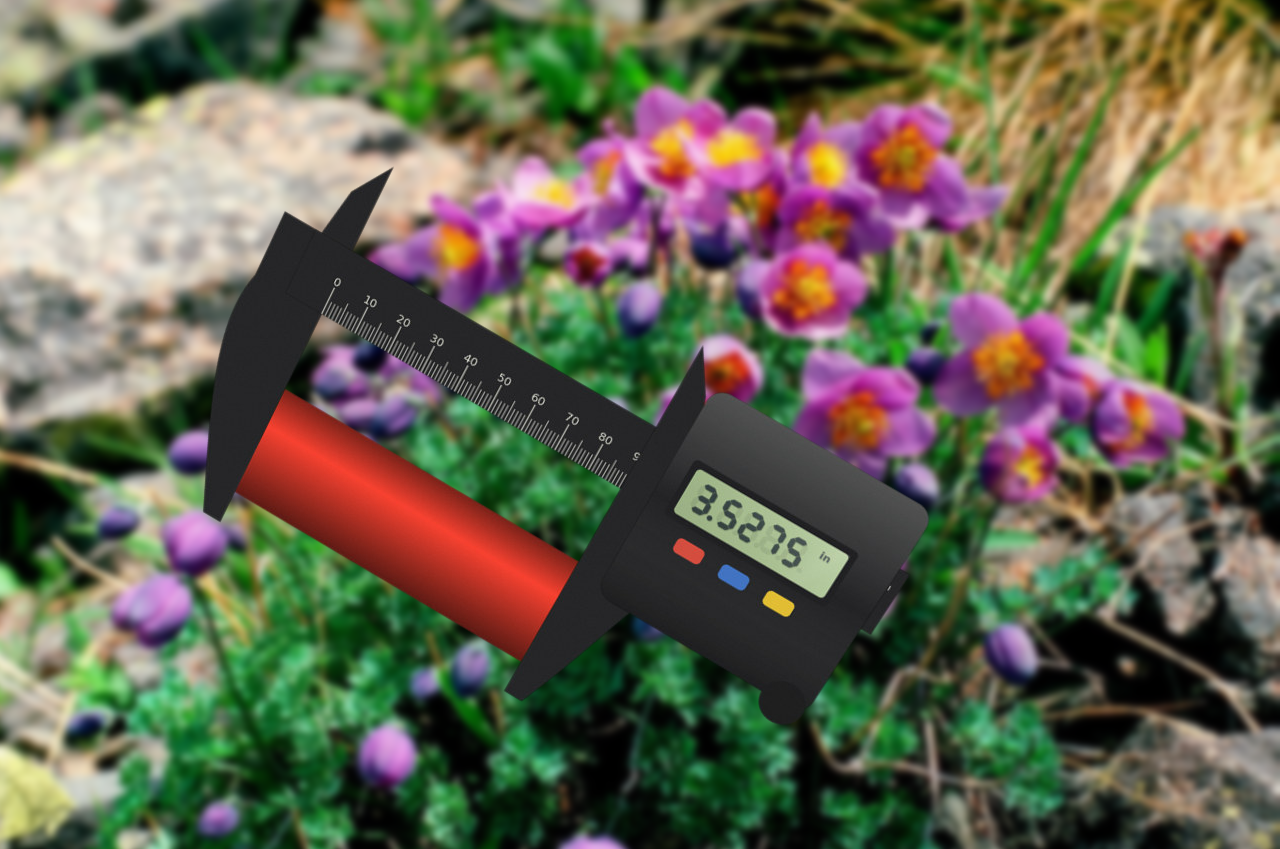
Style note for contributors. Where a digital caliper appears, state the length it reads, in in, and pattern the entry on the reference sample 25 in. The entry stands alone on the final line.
3.5275 in
